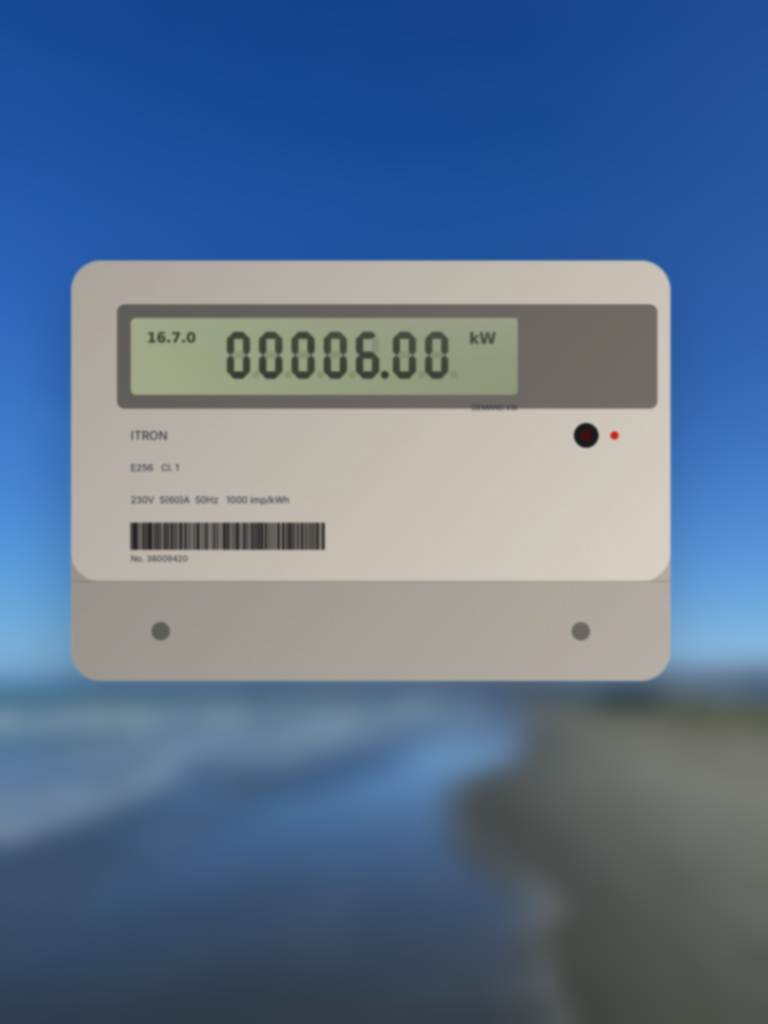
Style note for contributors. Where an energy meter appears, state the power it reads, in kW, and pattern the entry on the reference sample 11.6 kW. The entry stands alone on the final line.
6.00 kW
